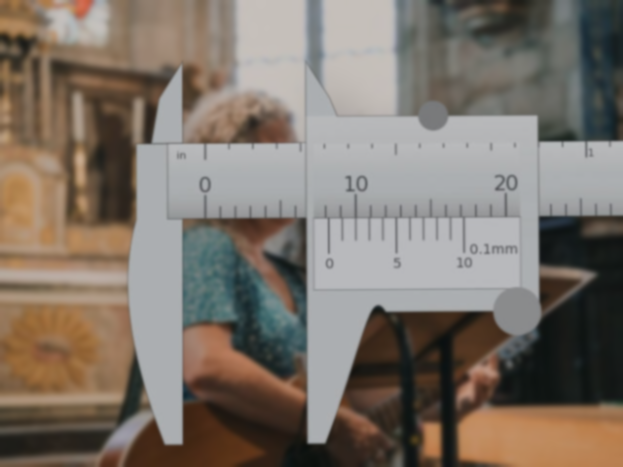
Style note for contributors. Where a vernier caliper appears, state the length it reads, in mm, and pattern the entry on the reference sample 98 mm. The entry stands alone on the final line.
8.2 mm
